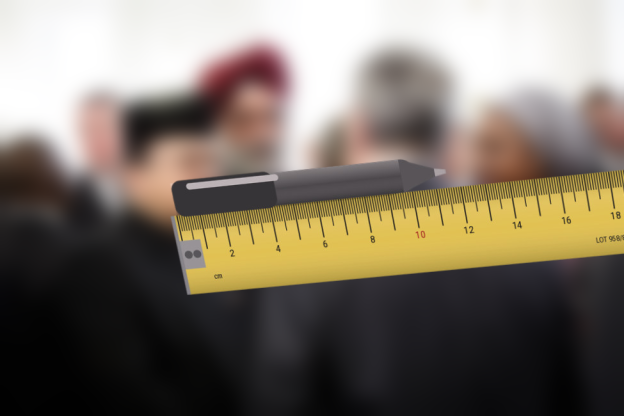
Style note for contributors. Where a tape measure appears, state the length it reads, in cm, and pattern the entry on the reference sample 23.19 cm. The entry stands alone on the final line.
11.5 cm
